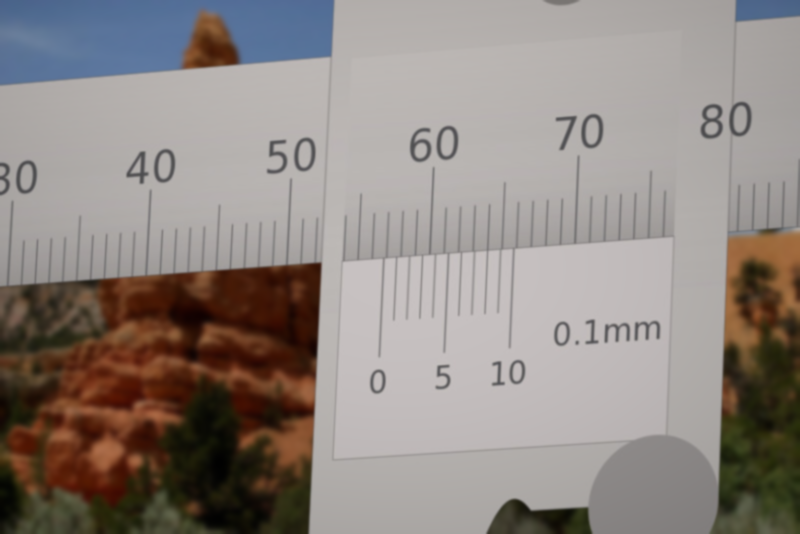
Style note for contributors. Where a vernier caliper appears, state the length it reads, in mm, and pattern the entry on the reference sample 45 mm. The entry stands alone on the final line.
56.8 mm
